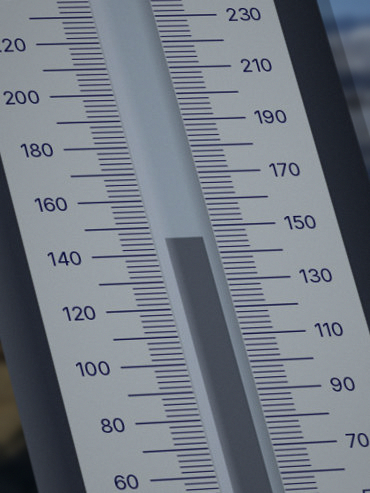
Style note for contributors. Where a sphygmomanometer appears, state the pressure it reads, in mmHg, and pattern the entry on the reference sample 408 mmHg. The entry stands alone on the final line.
146 mmHg
